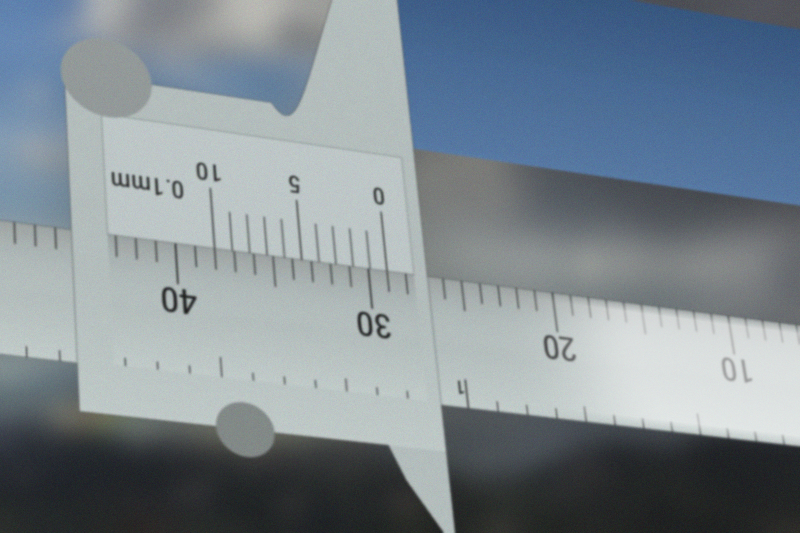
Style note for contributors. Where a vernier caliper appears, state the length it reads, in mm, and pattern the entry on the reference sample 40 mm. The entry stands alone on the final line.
29.0 mm
